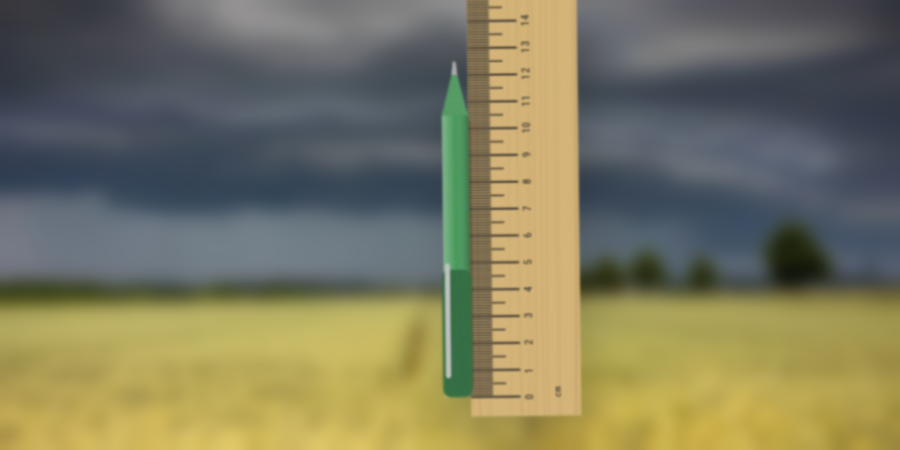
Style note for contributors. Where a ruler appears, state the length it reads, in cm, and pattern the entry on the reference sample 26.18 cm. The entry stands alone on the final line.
12.5 cm
